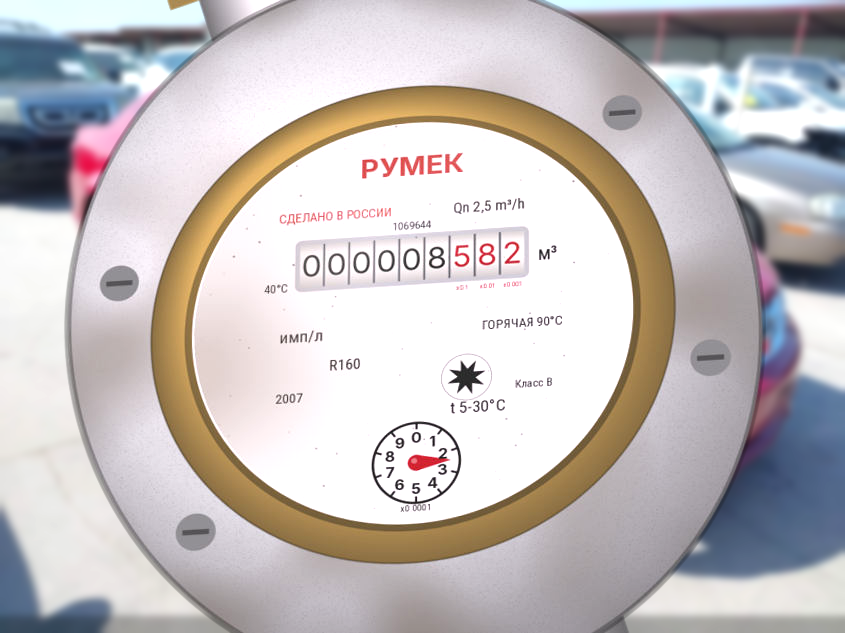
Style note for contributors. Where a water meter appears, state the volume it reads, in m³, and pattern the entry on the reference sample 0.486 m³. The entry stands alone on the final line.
8.5822 m³
